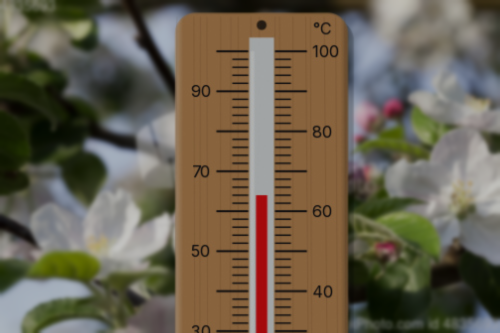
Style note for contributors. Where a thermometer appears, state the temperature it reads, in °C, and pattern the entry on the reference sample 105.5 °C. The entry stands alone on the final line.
64 °C
